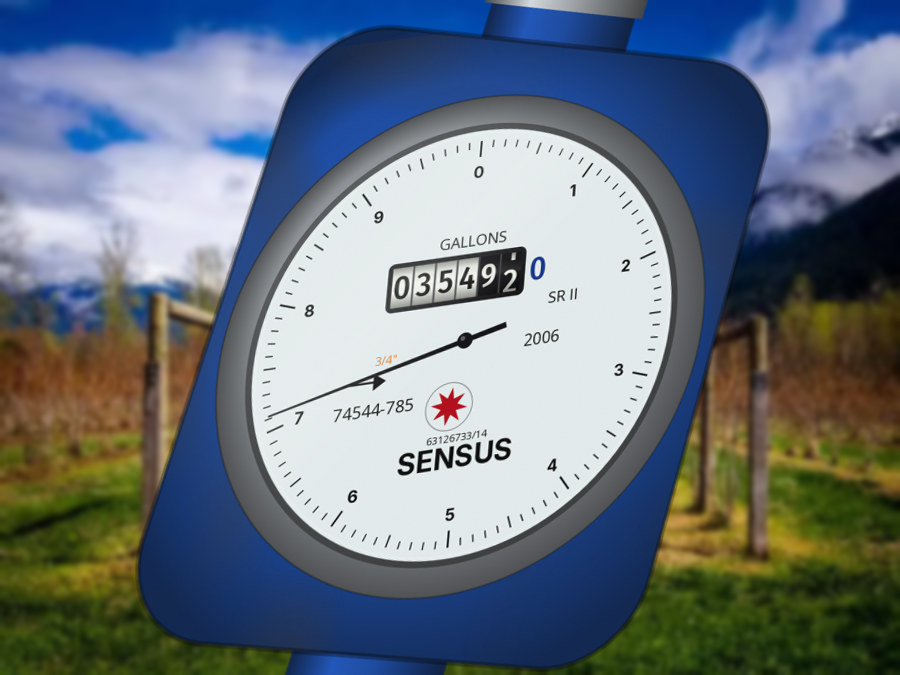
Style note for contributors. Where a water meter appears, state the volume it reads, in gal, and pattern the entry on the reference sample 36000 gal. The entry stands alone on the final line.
354917.1 gal
